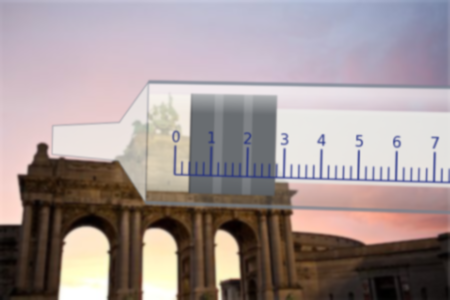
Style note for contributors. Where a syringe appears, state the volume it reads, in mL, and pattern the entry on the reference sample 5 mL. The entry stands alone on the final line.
0.4 mL
